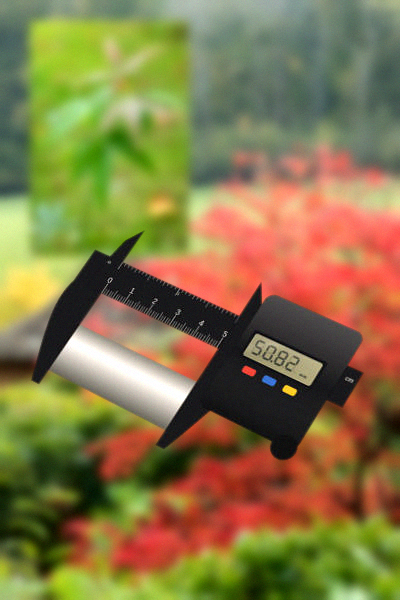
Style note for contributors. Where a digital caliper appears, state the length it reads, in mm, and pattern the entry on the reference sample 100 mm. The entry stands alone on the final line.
50.82 mm
